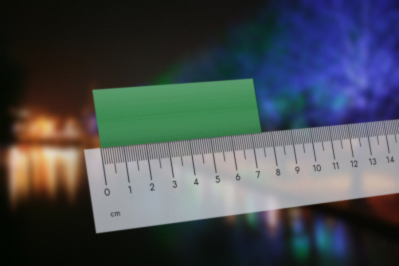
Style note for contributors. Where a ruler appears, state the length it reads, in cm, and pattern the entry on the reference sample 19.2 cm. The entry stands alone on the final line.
7.5 cm
